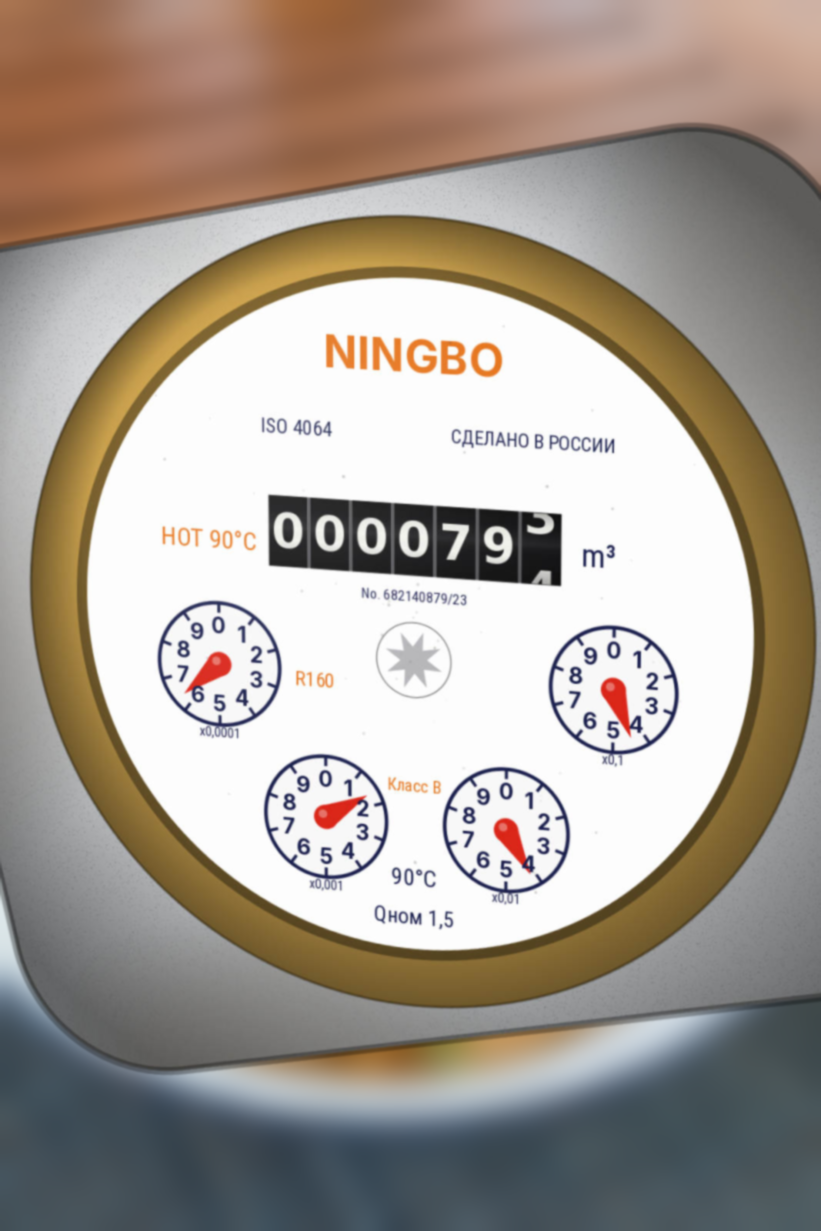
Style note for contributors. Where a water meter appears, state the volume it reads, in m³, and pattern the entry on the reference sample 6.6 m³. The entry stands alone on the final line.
793.4416 m³
